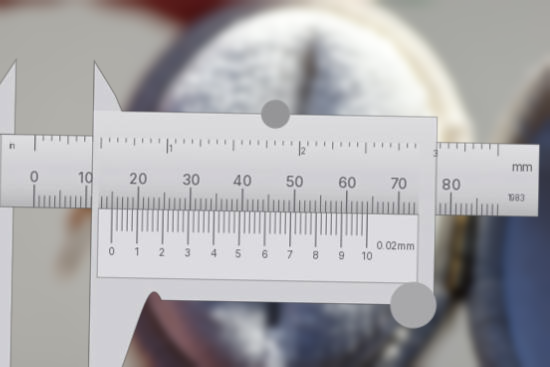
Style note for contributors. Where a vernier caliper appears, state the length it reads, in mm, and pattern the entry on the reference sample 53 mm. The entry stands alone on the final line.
15.0 mm
